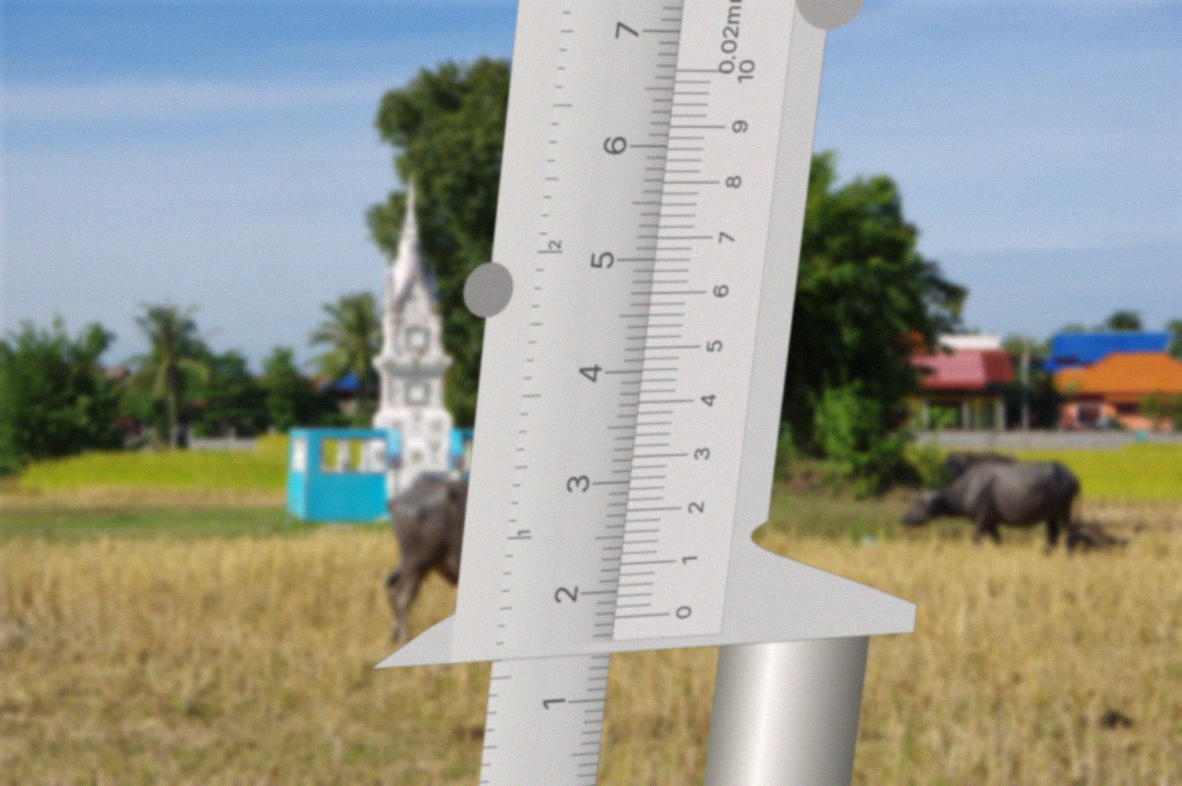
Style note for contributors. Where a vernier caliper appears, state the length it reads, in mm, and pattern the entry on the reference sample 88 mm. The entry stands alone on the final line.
17.6 mm
